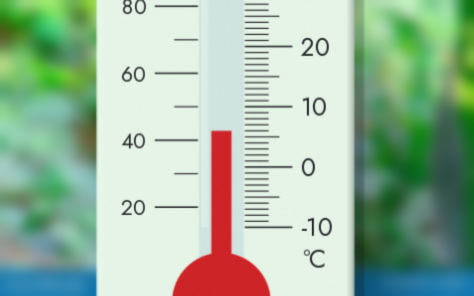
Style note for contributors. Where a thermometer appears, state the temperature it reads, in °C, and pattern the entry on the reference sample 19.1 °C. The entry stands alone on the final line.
6 °C
